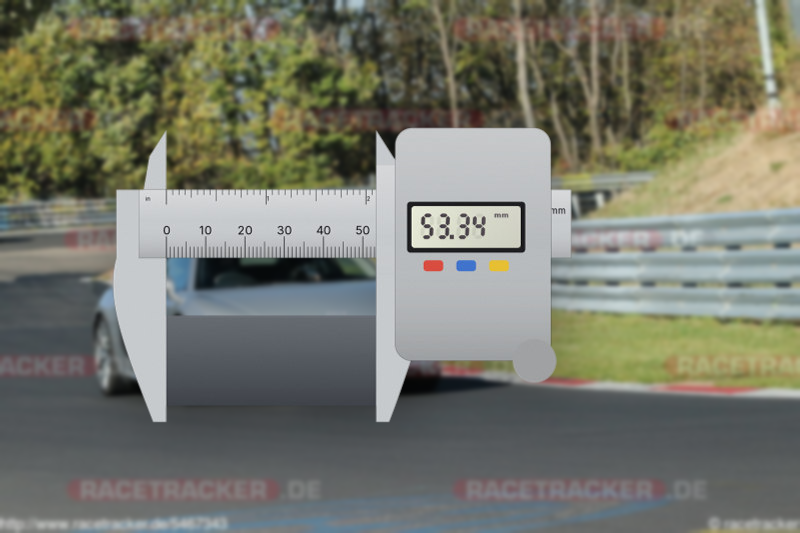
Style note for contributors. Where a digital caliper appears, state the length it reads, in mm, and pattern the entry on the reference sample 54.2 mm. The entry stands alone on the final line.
53.34 mm
